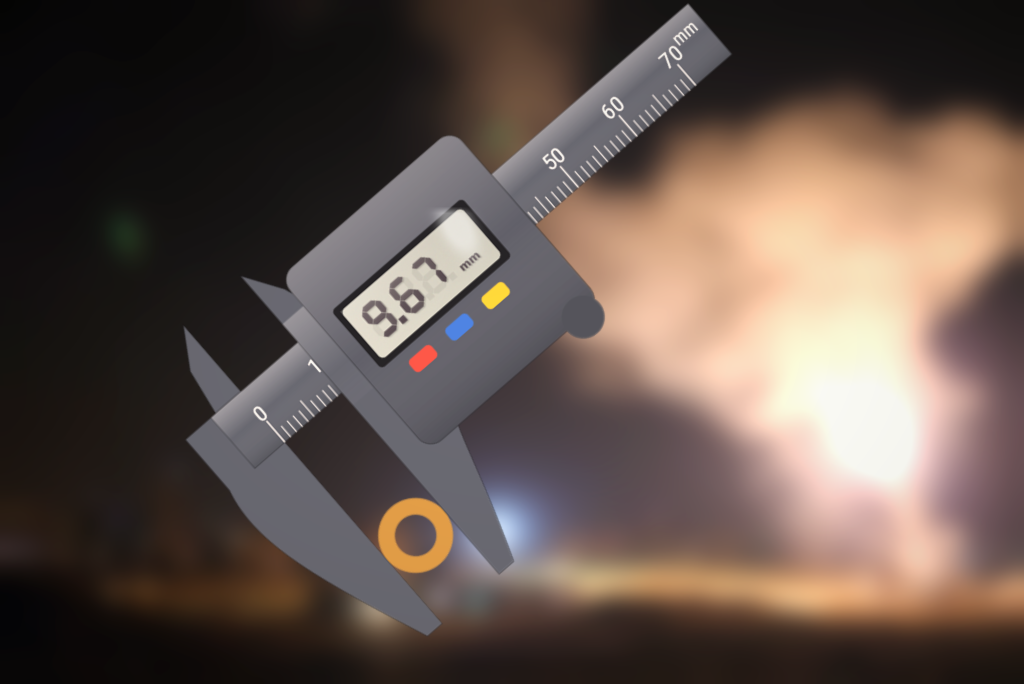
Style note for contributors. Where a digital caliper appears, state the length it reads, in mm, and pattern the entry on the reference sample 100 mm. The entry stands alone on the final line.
9.67 mm
